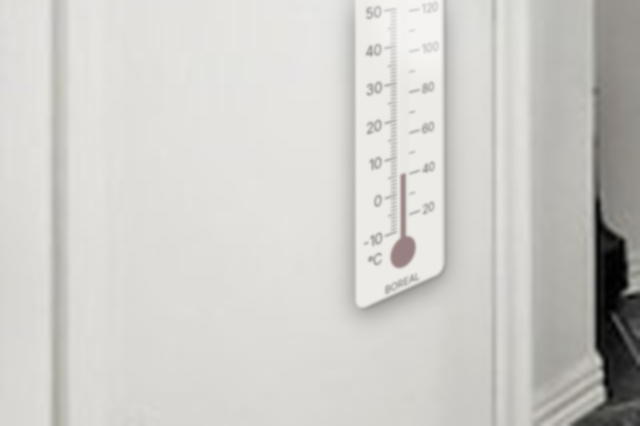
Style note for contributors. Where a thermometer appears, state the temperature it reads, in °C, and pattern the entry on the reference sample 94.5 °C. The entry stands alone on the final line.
5 °C
